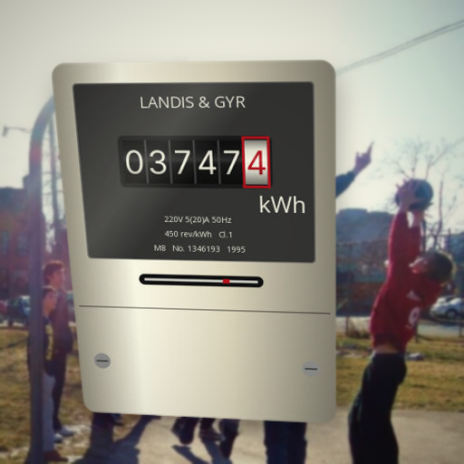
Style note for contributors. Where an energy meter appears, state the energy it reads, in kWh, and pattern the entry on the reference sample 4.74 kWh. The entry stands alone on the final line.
3747.4 kWh
